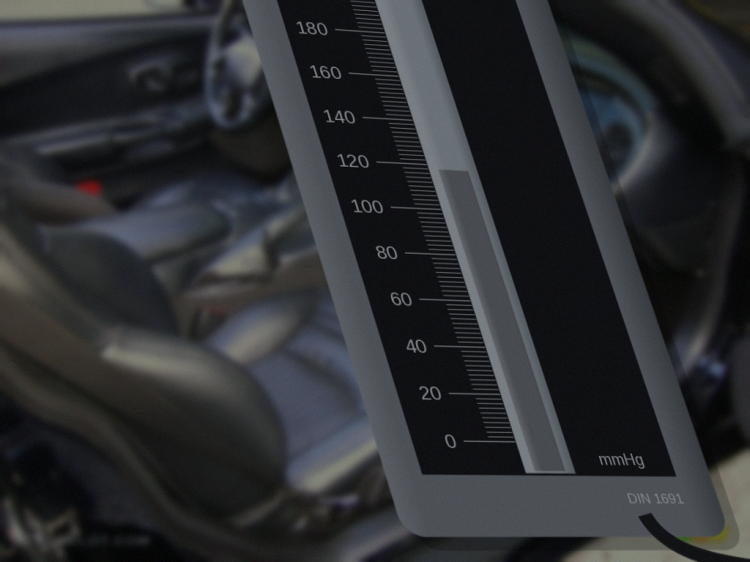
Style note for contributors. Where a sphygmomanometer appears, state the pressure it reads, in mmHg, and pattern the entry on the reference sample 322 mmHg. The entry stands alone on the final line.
118 mmHg
